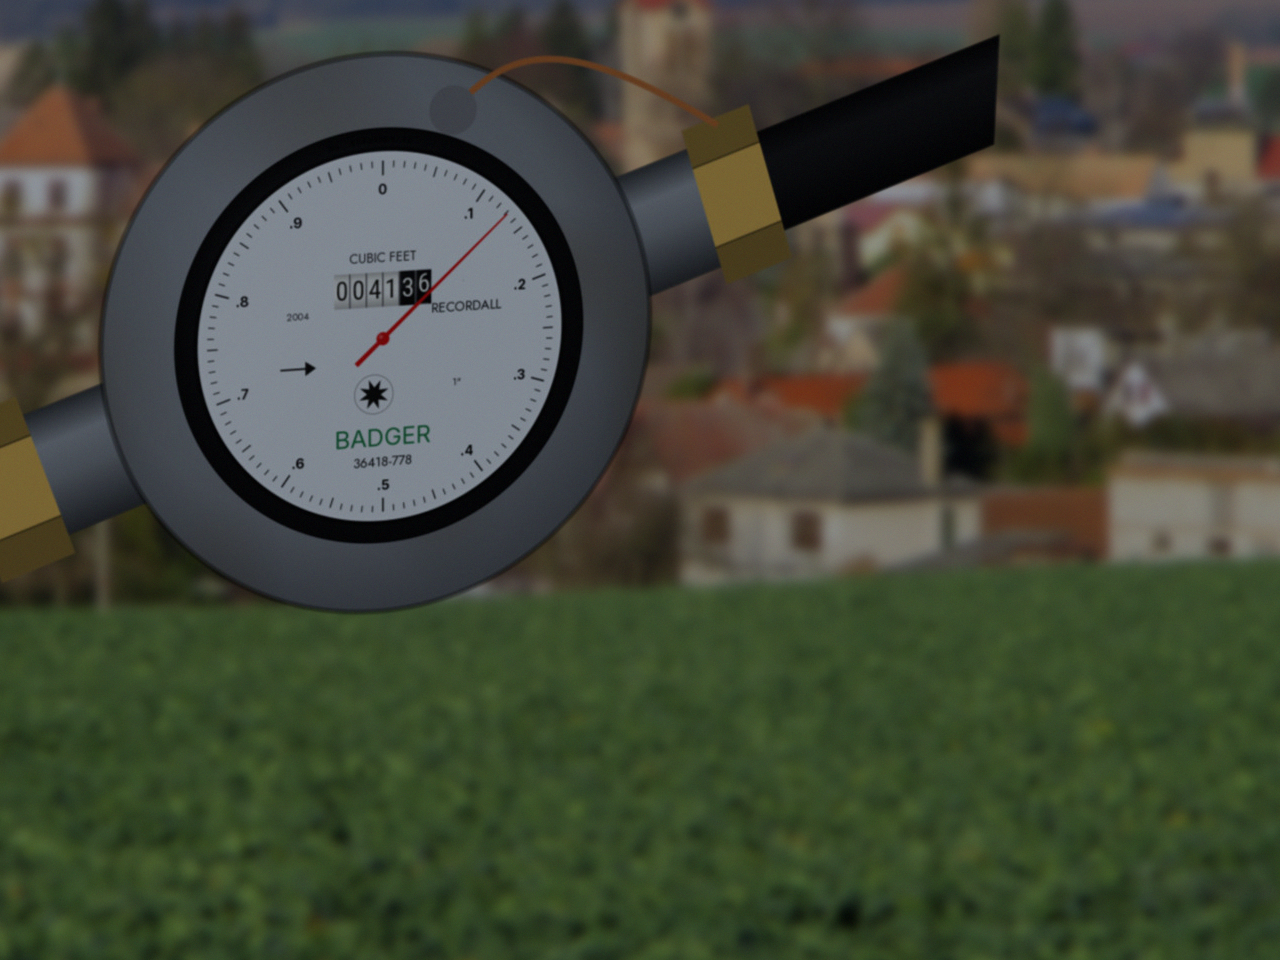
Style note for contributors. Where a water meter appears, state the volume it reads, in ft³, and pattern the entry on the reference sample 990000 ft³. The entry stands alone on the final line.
4136.13 ft³
